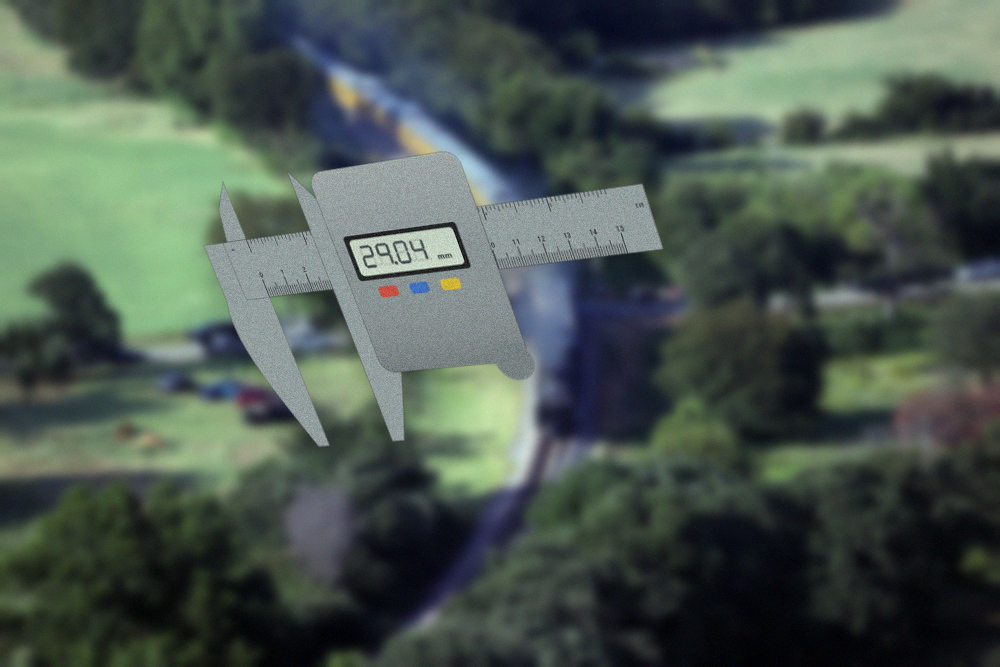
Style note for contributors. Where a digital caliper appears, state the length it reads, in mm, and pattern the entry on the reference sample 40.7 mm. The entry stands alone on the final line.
29.04 mm
